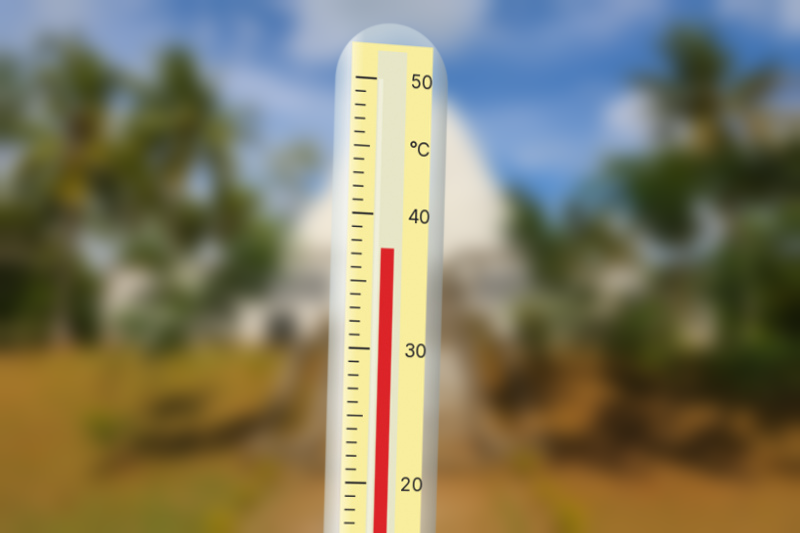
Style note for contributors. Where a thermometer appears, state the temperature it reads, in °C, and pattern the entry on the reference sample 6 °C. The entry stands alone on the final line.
37.5 °C
